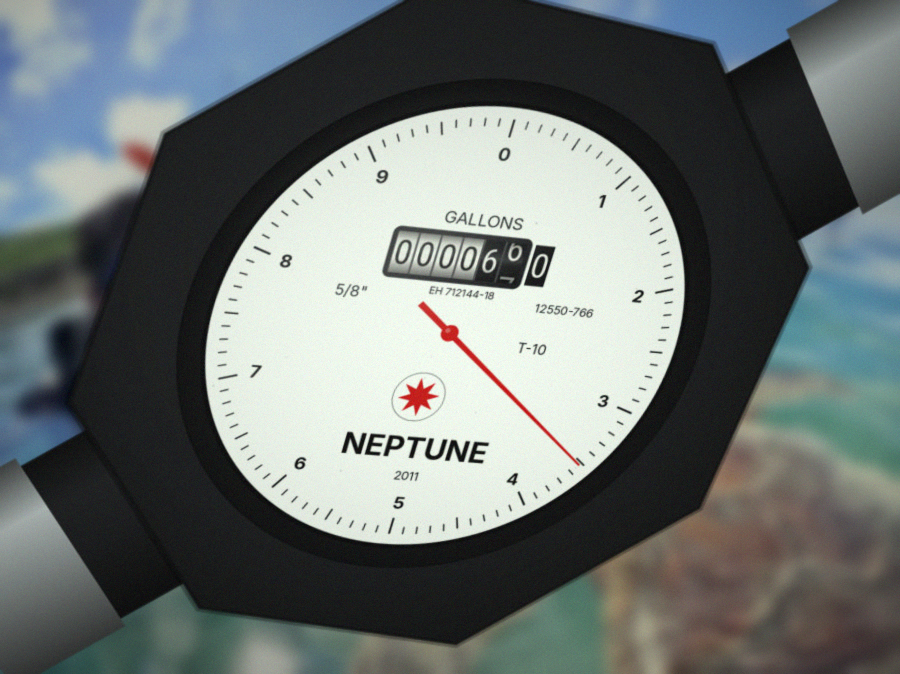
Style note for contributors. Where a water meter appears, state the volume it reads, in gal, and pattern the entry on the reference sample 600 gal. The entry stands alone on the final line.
663.5 gal
